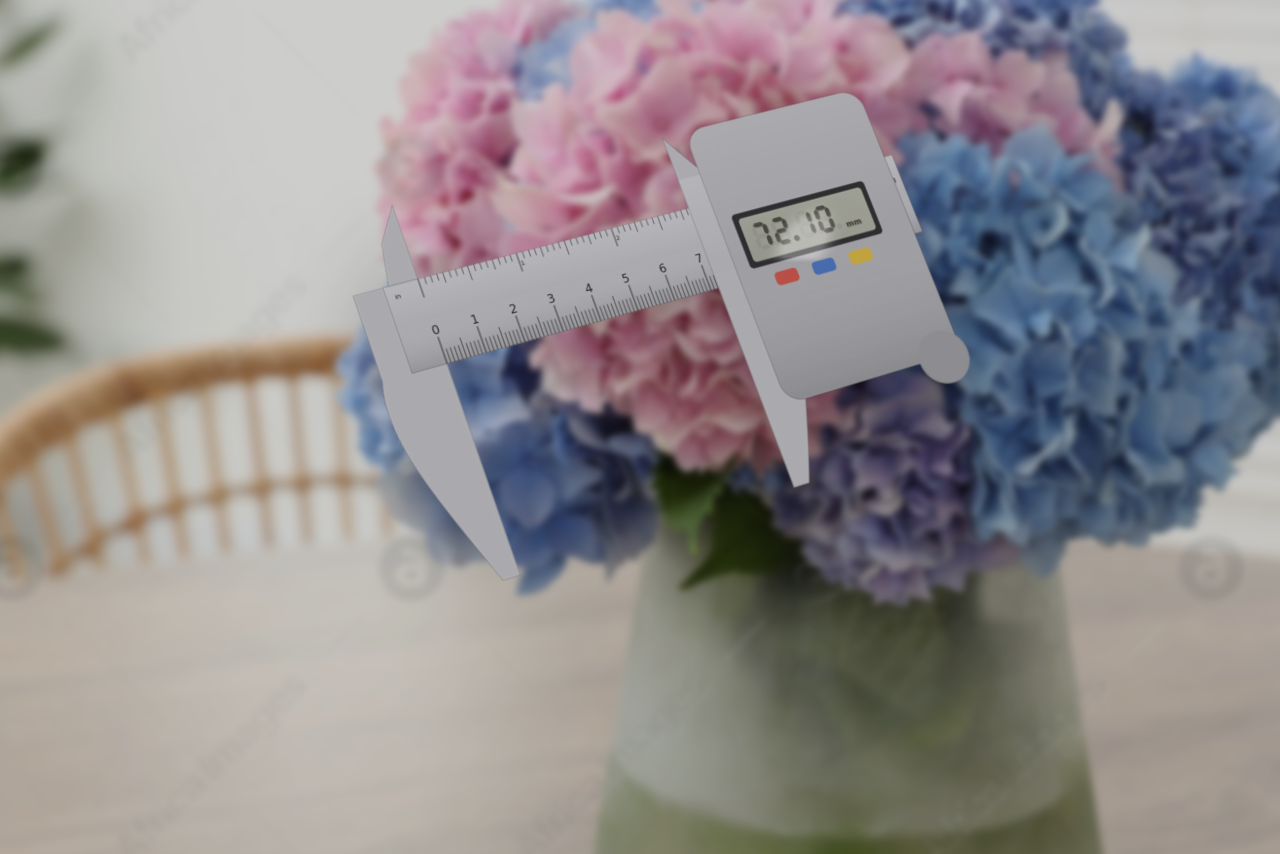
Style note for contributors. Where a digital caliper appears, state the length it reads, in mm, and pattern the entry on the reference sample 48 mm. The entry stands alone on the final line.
72.10 mm
